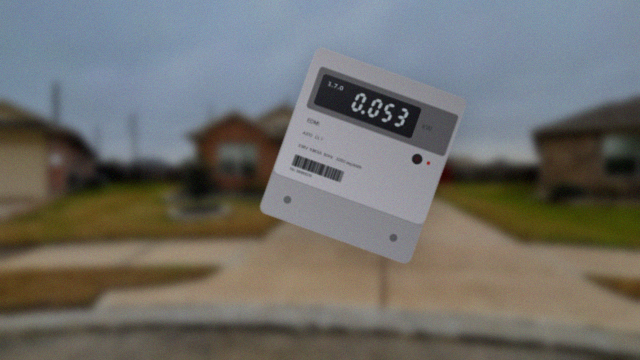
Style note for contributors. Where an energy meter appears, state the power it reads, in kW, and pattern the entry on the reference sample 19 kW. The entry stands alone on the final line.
0.053 kW
